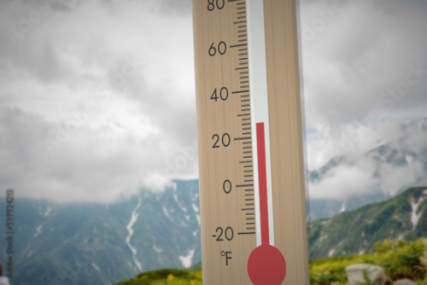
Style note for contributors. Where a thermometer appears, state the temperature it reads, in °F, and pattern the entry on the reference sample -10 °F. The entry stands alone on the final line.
26 °F
